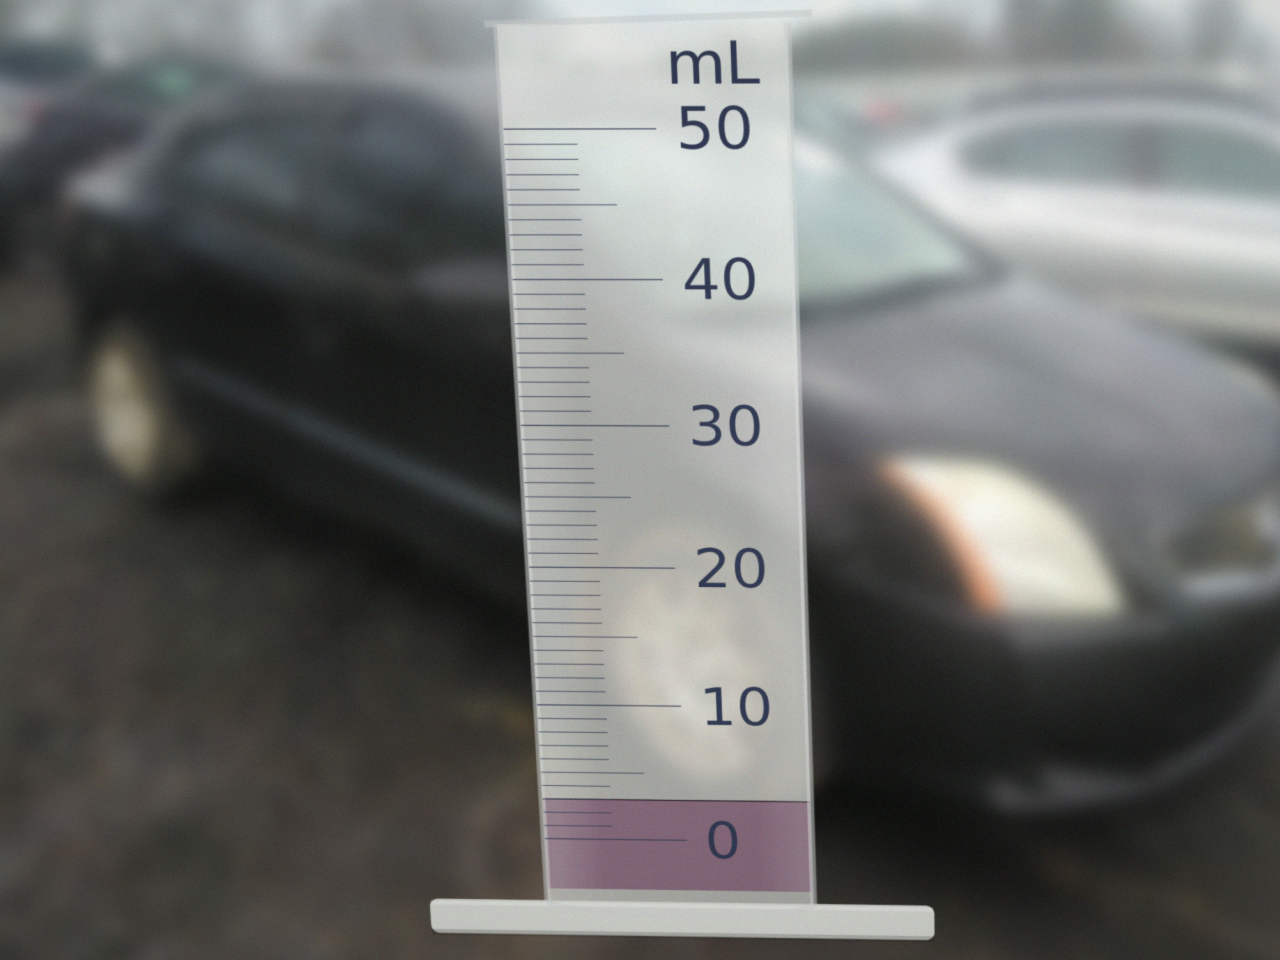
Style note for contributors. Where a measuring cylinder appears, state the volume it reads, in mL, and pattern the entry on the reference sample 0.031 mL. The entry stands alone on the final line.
3 mL
